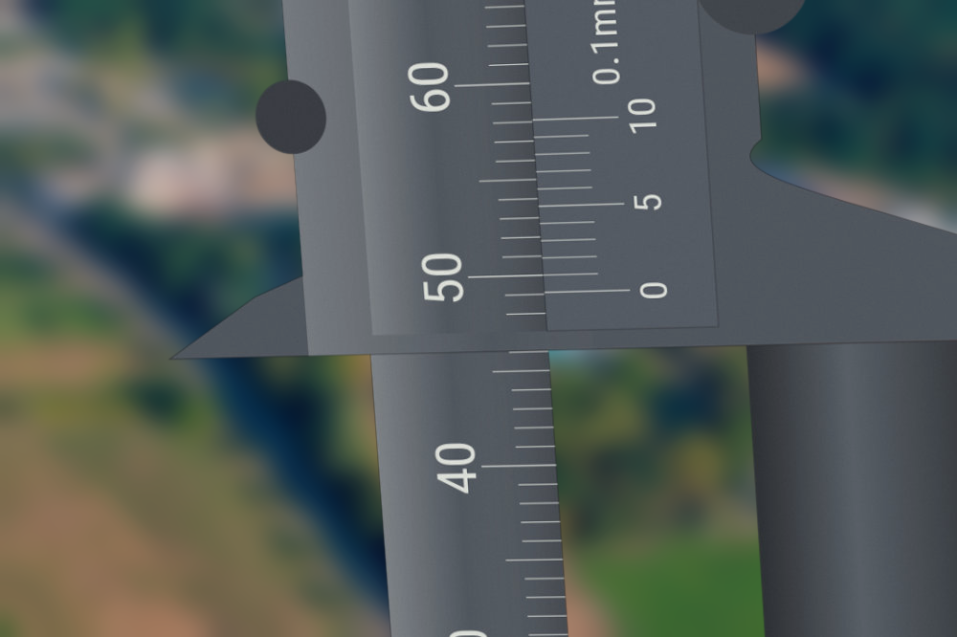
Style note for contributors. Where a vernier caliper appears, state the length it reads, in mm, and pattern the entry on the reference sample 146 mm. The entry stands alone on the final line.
49.1 mm
